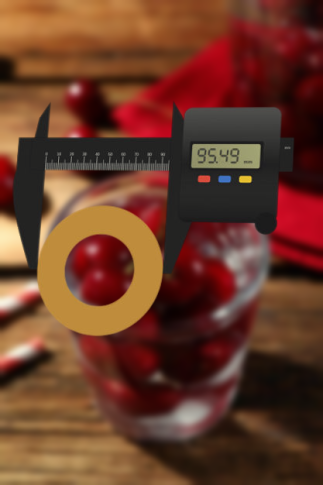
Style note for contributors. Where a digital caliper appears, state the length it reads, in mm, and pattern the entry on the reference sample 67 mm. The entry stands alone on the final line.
95.49 mm
